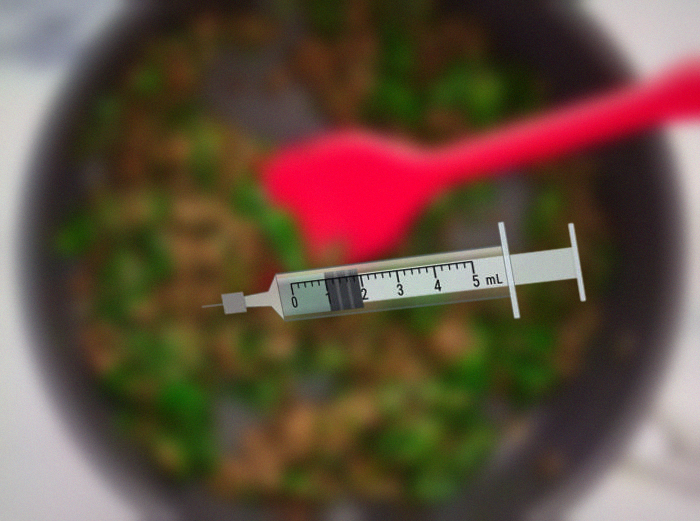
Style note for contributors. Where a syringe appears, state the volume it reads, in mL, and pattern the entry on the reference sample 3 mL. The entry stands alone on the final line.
1 mL
